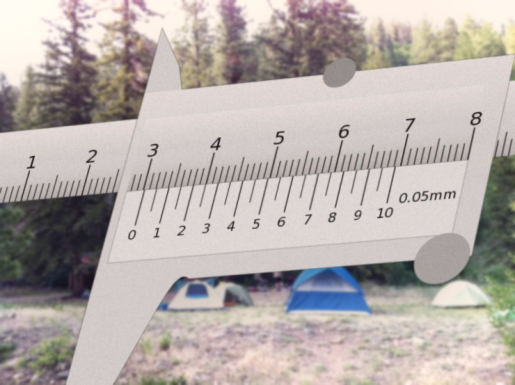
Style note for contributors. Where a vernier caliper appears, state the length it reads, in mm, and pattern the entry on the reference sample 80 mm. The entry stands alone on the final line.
30.2 mm
